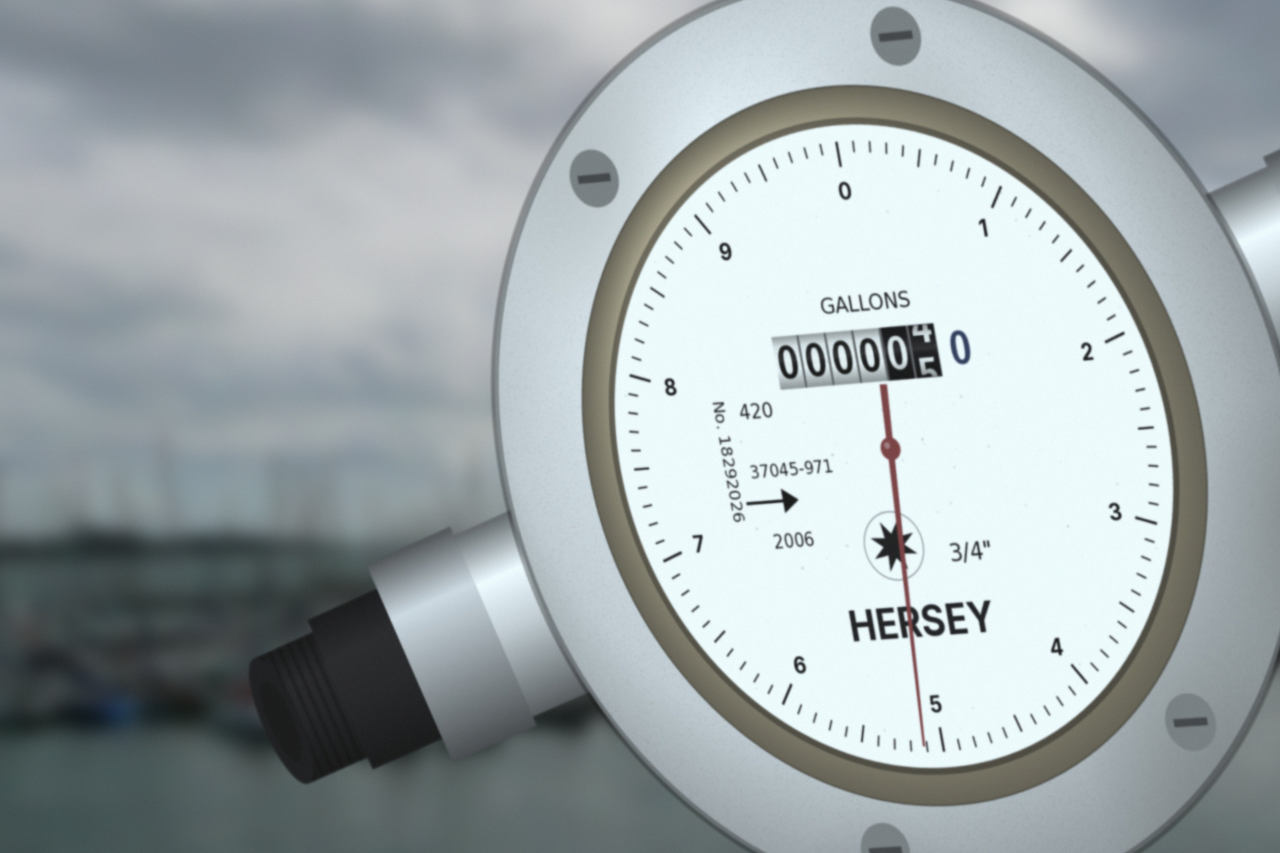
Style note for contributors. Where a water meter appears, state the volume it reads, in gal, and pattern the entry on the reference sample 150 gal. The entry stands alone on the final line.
45.1 gal
